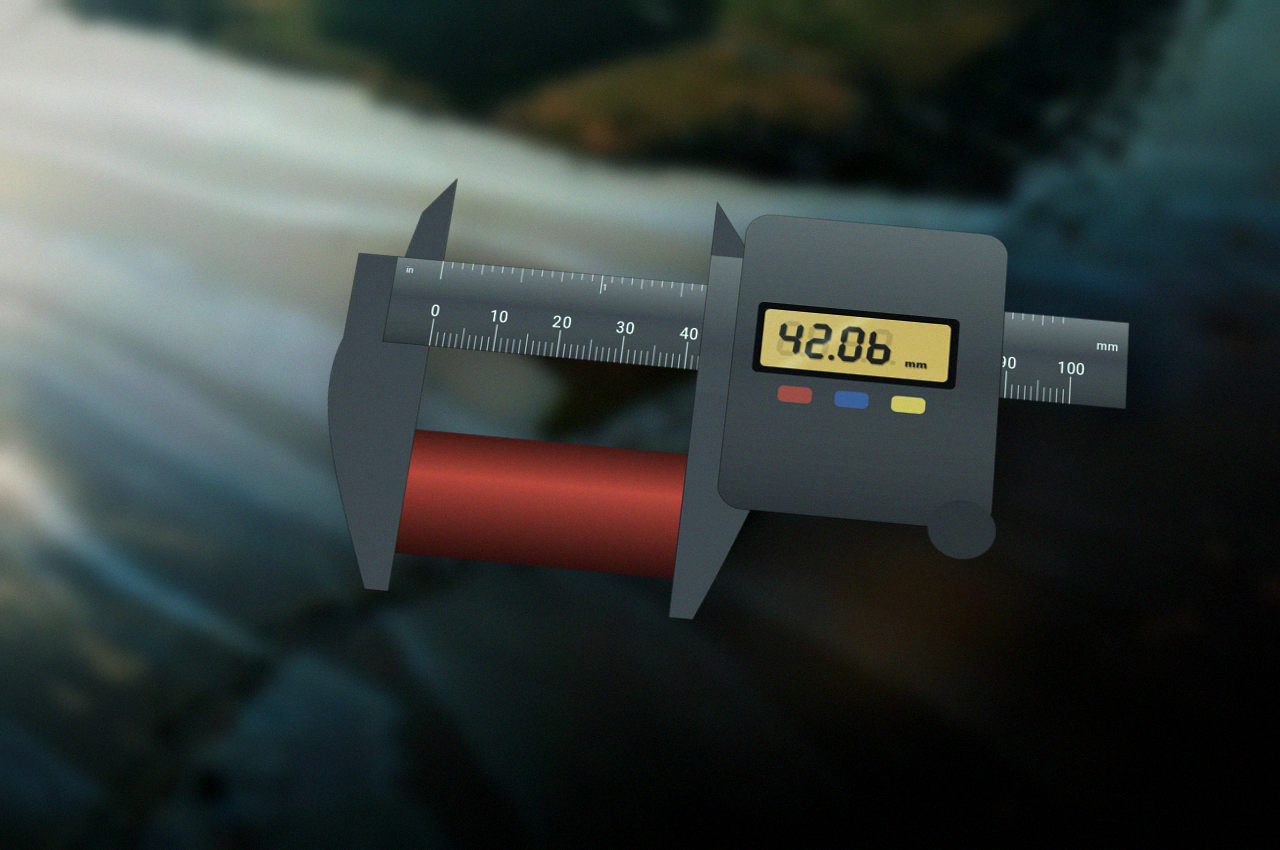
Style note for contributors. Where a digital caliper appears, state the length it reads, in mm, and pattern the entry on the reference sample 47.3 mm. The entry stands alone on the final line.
42.06 mm
